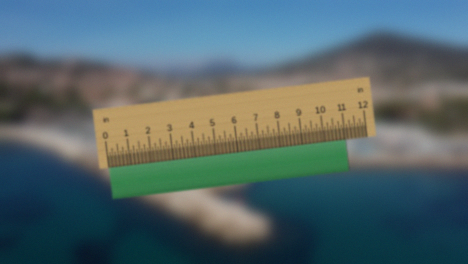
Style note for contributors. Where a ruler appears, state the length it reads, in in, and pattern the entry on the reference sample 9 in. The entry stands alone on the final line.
11 in
